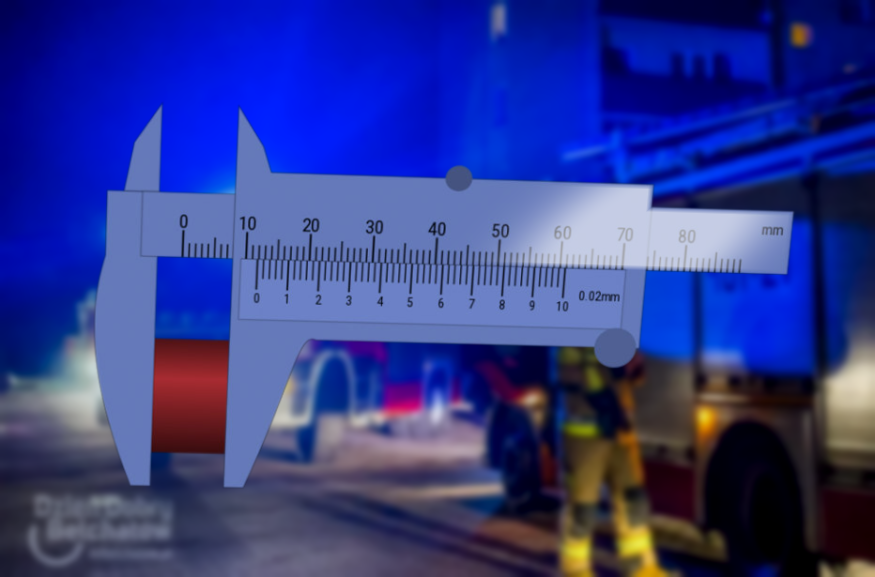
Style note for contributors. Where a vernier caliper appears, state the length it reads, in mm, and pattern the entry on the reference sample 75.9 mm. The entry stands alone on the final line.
11.8 mm
